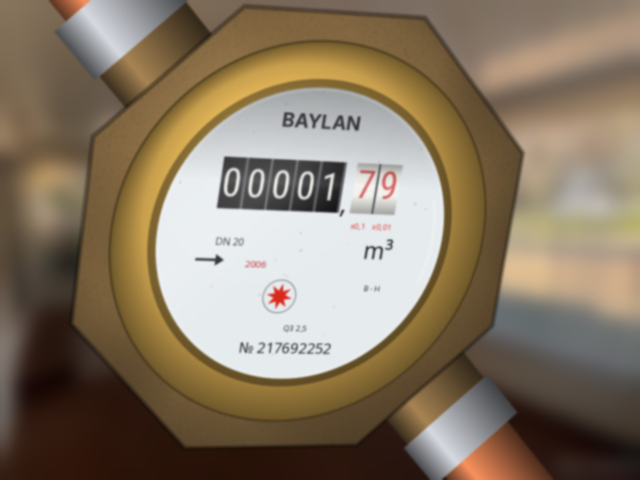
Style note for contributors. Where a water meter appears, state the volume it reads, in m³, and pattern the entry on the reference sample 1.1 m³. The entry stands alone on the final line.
1.79 m³
